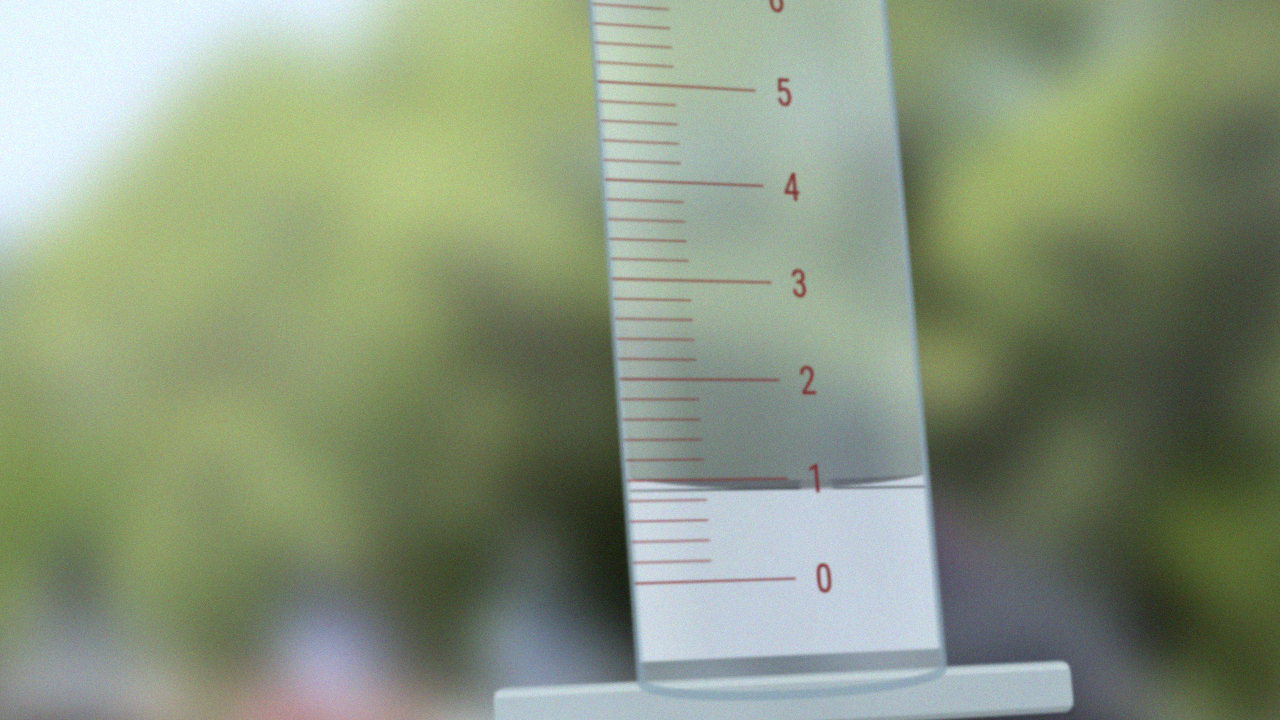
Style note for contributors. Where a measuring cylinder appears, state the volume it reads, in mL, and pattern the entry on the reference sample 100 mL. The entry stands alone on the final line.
0.9 mL
